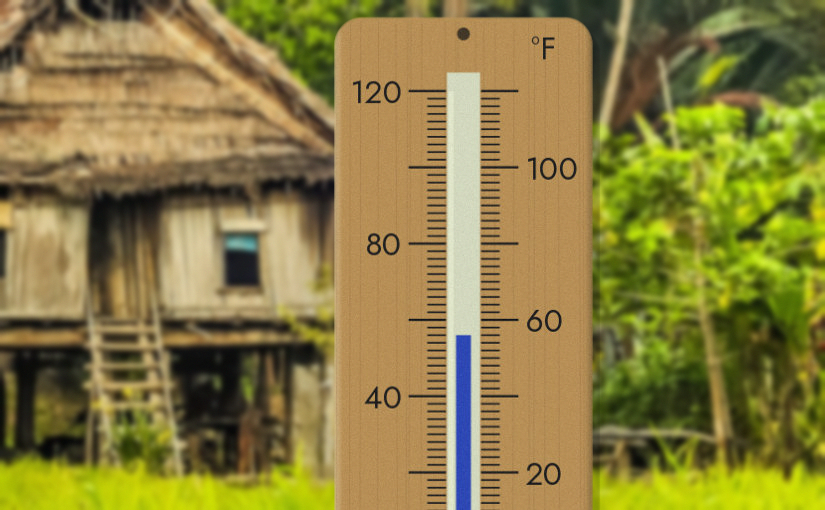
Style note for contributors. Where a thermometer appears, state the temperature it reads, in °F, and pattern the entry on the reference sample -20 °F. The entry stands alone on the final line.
56 °F
